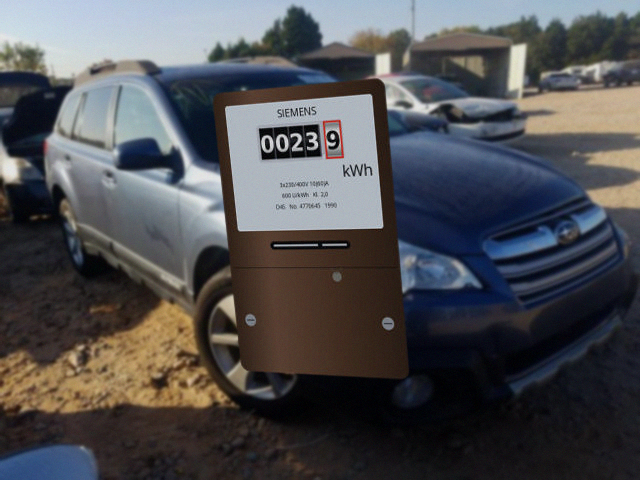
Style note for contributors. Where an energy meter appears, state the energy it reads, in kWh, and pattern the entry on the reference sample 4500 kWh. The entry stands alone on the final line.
23.9 kWh
